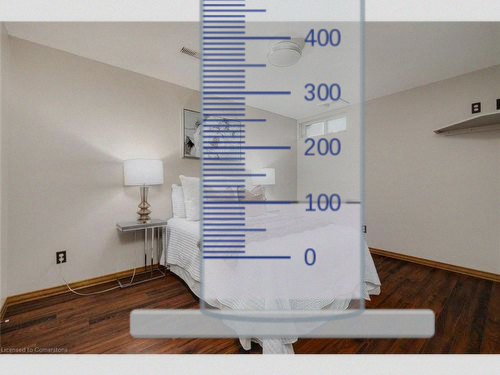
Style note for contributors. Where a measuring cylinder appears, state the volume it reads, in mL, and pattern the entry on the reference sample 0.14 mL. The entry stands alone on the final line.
100 mL
